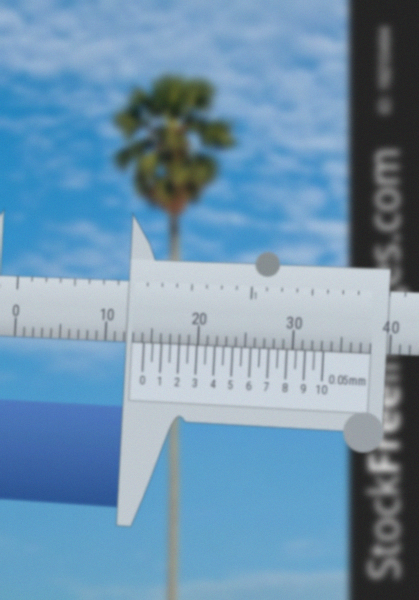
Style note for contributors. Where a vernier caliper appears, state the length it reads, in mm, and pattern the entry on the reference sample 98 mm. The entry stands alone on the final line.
14.2 mm
